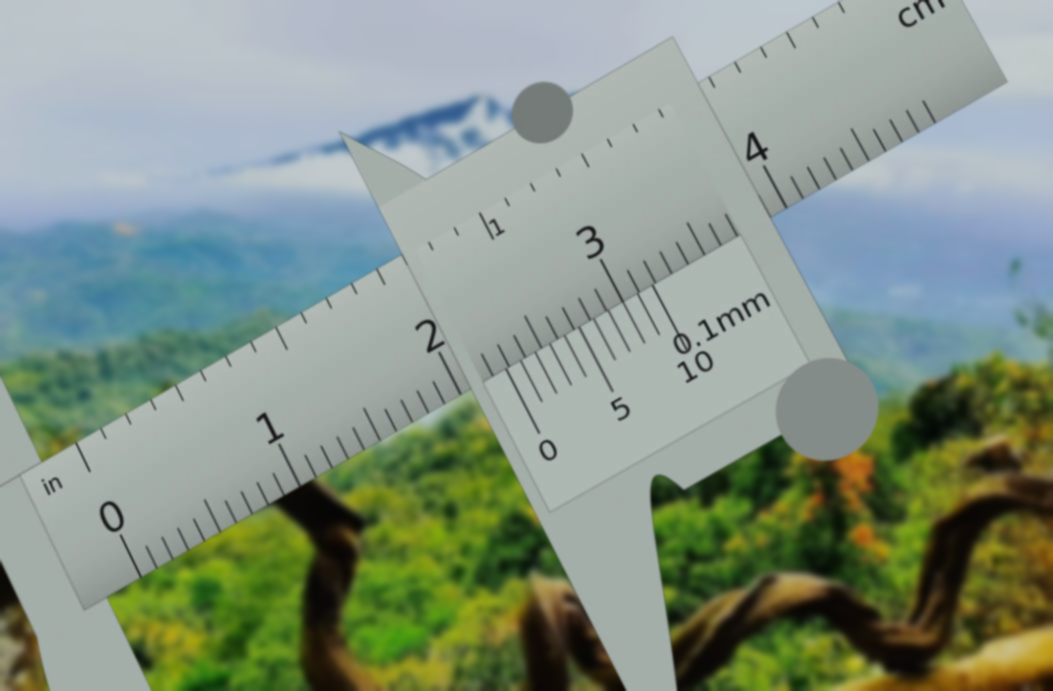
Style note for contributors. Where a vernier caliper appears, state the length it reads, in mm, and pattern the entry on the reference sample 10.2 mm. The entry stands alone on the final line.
22.8 mm
